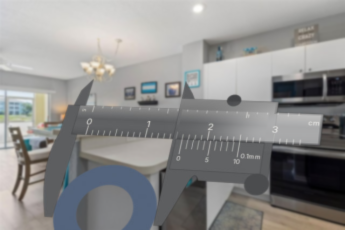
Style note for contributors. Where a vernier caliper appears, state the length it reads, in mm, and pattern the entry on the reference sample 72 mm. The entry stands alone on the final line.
16.0 mm
